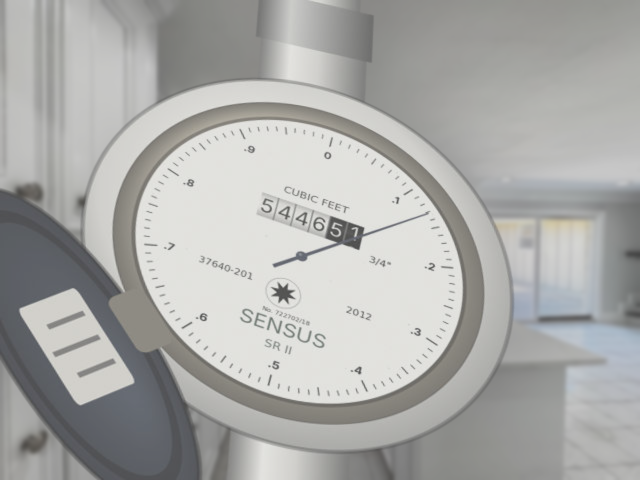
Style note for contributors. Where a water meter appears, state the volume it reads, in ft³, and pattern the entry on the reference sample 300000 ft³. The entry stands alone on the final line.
544651.13 ft³
